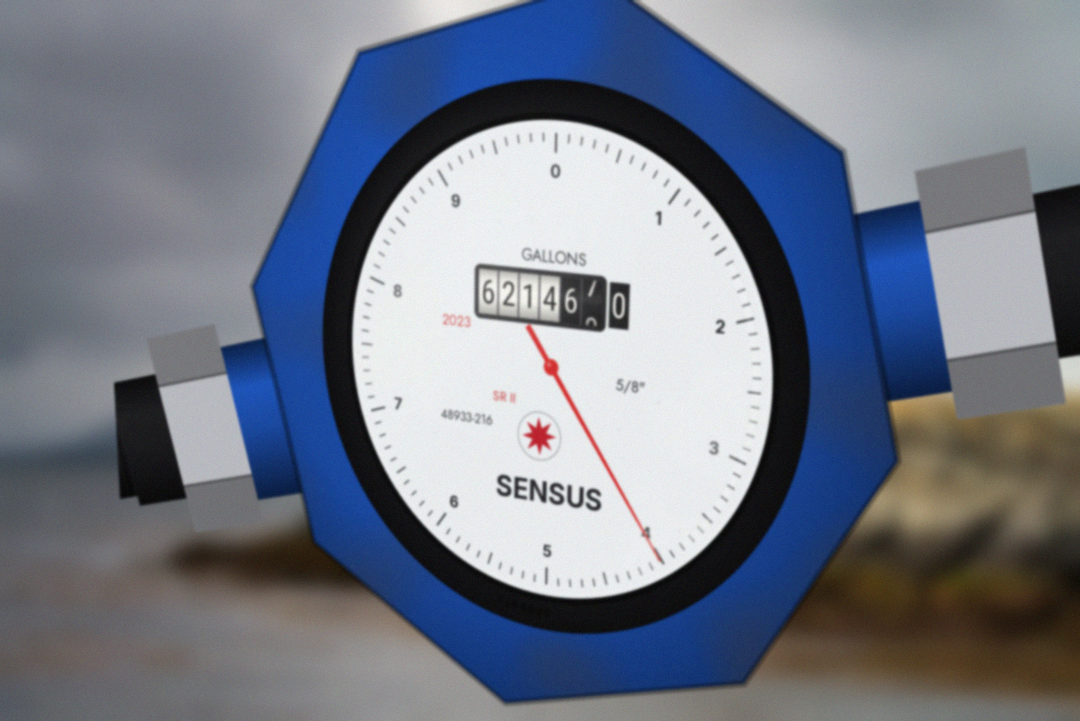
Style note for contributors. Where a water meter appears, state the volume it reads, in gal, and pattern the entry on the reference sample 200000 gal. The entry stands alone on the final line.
6214674.0 gal
